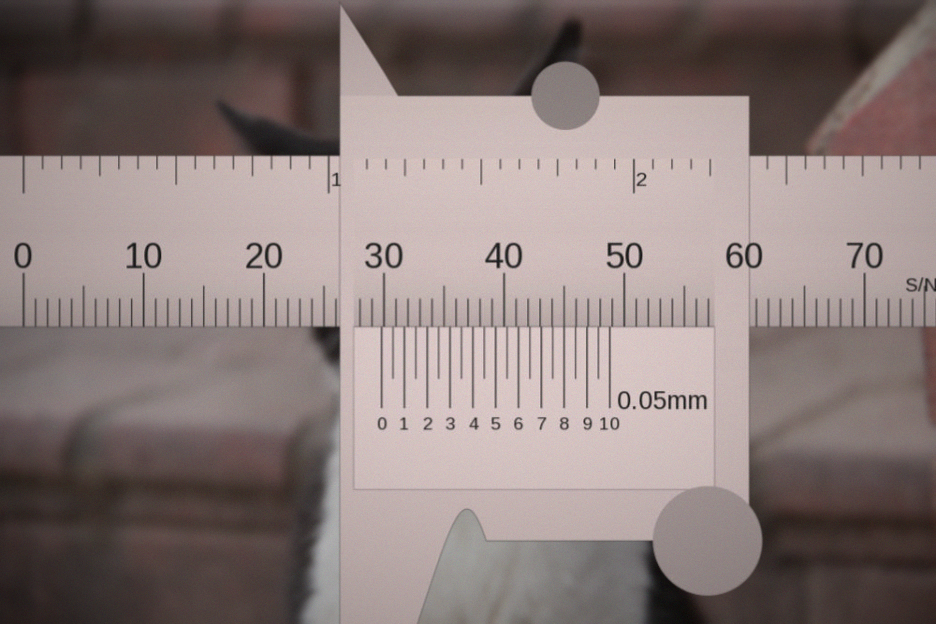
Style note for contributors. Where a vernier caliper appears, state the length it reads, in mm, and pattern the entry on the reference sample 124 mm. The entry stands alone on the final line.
29.8 mm
